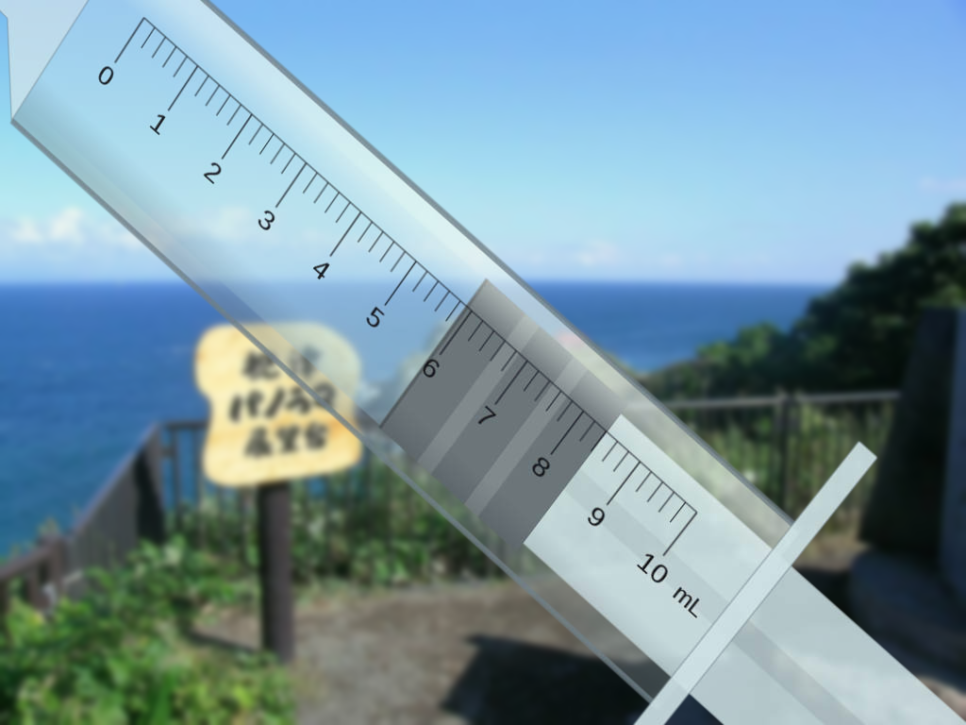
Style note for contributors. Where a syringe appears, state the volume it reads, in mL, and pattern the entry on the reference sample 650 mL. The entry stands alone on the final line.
5.9 mL
